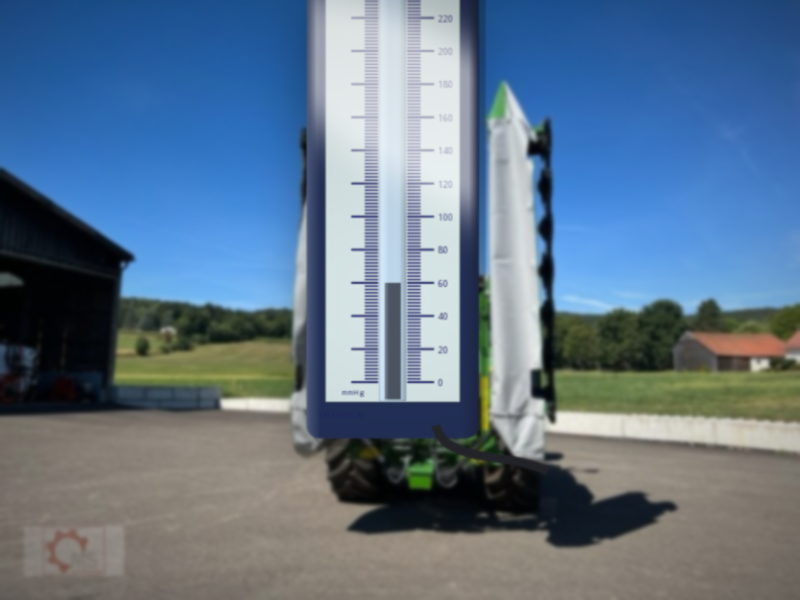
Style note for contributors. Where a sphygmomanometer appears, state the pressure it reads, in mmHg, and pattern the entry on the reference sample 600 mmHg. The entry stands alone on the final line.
60 mmHg
